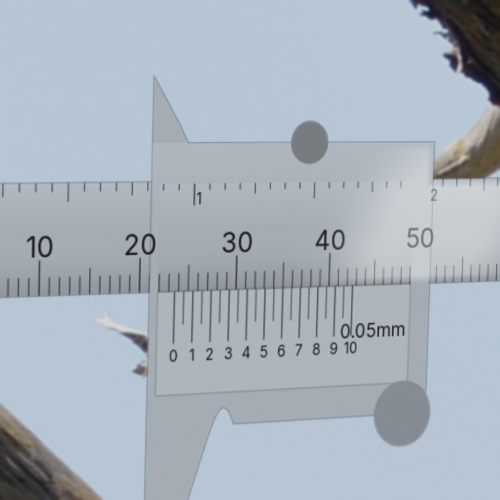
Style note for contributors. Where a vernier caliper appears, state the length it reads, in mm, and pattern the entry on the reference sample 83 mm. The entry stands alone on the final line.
23.6 mm
